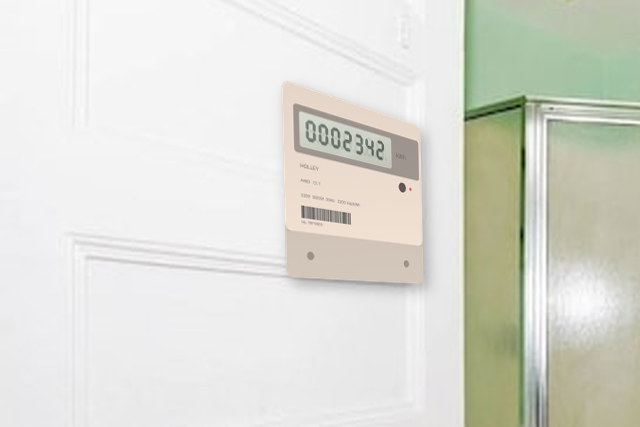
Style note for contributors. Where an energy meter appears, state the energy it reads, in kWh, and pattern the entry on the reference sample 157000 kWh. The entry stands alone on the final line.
2342 kWh
